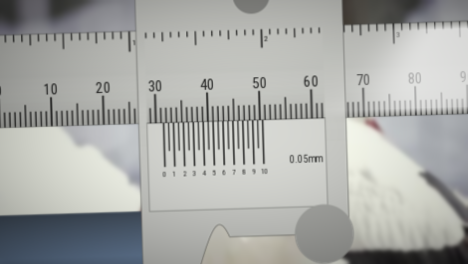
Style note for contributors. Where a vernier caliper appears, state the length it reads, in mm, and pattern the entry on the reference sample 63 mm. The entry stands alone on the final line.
31.5 mm
